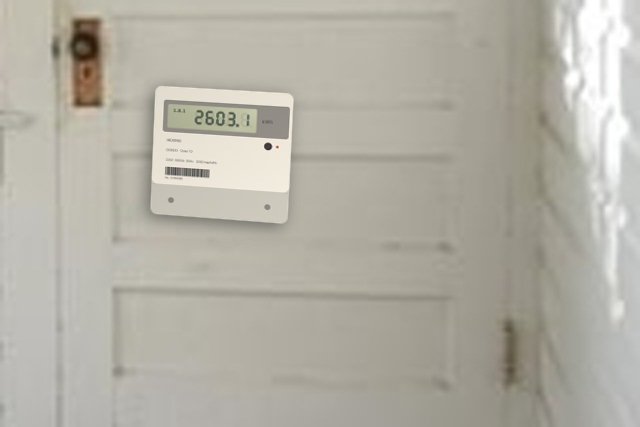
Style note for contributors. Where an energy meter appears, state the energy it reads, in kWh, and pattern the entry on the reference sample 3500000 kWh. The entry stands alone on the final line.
2603.1 kWh
